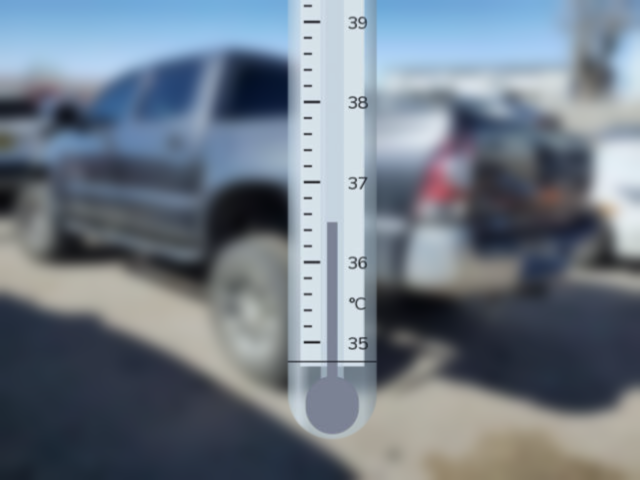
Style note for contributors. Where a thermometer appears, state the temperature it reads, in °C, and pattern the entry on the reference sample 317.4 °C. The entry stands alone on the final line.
36.5 °C
